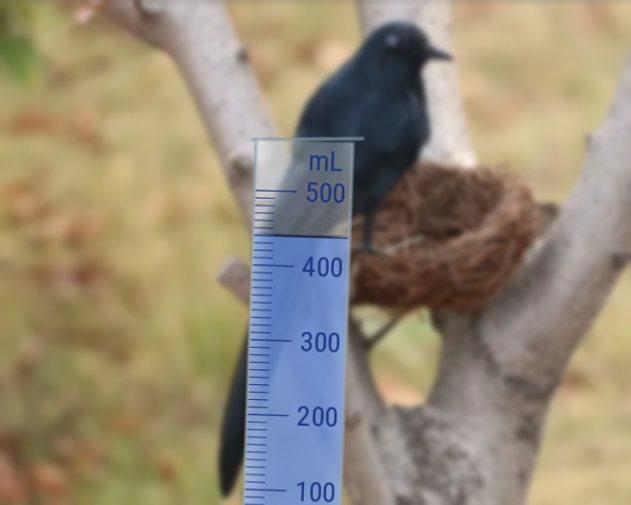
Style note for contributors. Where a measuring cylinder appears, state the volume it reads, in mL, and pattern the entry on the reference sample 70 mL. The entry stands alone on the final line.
440 mL
